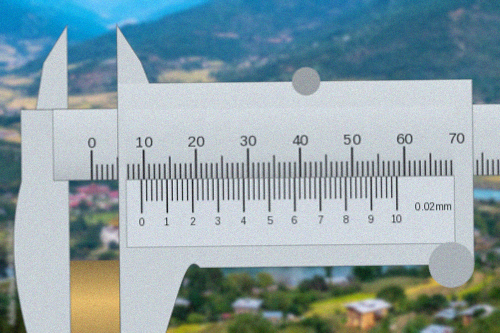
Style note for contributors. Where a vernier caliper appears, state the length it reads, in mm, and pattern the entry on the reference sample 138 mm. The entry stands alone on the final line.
9.5 mm
